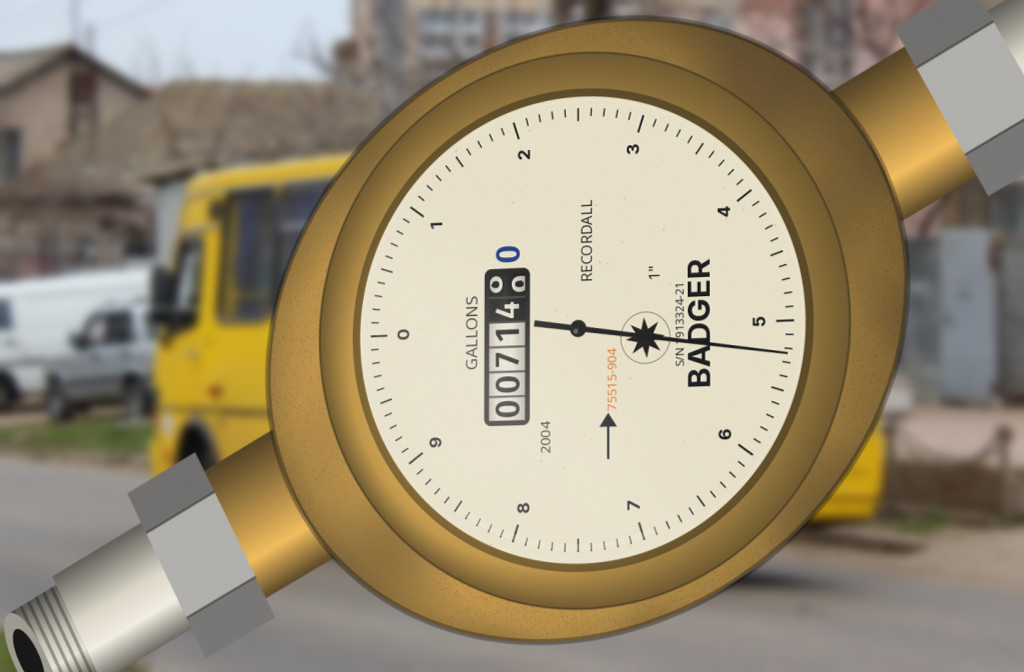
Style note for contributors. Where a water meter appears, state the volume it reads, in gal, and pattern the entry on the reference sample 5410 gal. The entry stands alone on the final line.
71485.2 gal
